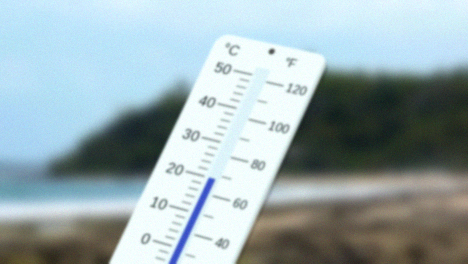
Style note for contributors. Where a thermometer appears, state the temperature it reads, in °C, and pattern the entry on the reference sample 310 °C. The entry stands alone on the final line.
20 °C
